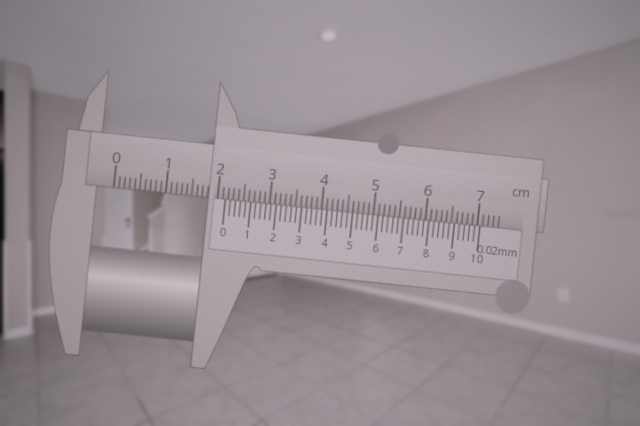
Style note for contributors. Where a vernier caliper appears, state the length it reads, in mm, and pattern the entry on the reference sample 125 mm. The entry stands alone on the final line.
21.5 mm
